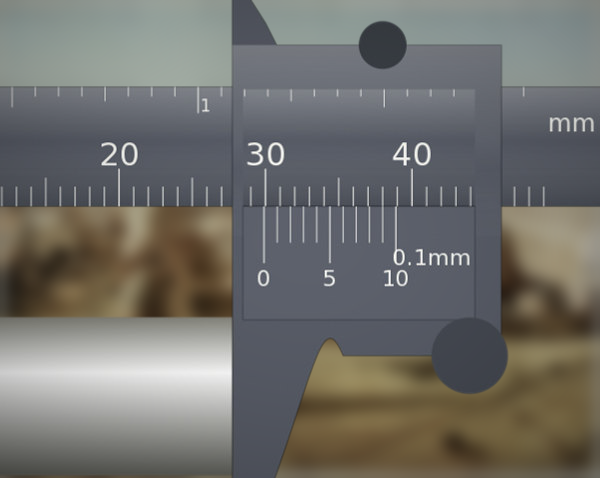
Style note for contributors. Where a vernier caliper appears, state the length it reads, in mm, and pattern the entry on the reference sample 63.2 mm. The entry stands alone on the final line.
29.9 mm
